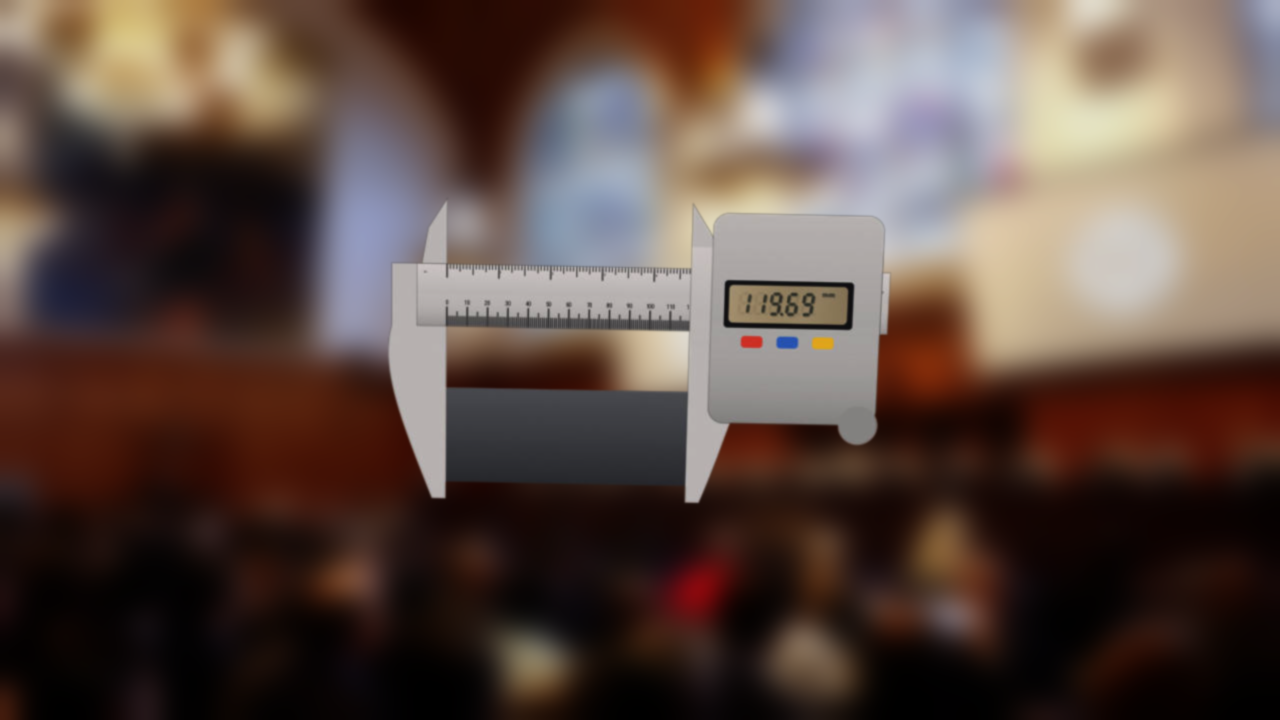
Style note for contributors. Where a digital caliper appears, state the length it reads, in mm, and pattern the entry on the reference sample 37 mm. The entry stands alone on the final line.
119.69 mm
